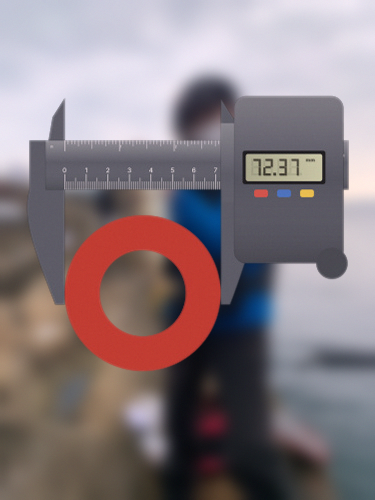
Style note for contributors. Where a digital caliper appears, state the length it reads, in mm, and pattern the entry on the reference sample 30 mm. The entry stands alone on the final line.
72.37 mm
